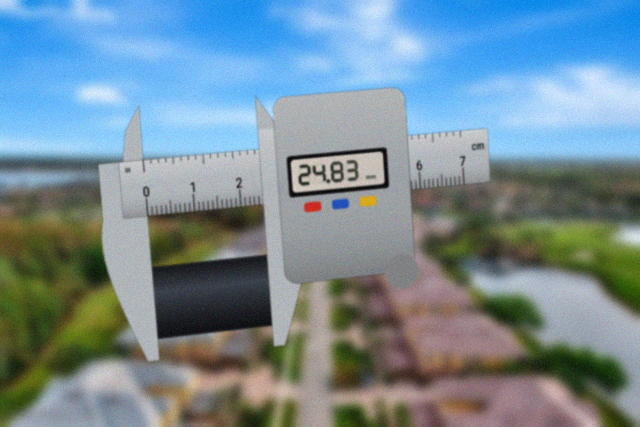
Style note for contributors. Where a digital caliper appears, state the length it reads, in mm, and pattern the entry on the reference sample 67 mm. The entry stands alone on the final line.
24.83 mm
